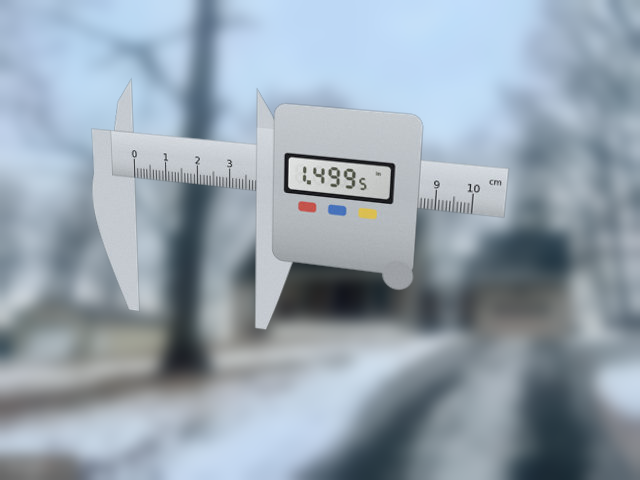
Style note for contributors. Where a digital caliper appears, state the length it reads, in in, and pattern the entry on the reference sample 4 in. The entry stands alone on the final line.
1.4995 in
